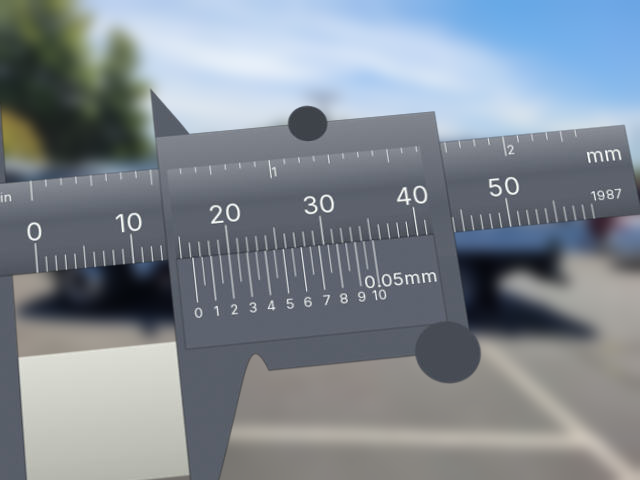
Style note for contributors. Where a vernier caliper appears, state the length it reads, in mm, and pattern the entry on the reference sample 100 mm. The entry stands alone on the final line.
16.2 mm
